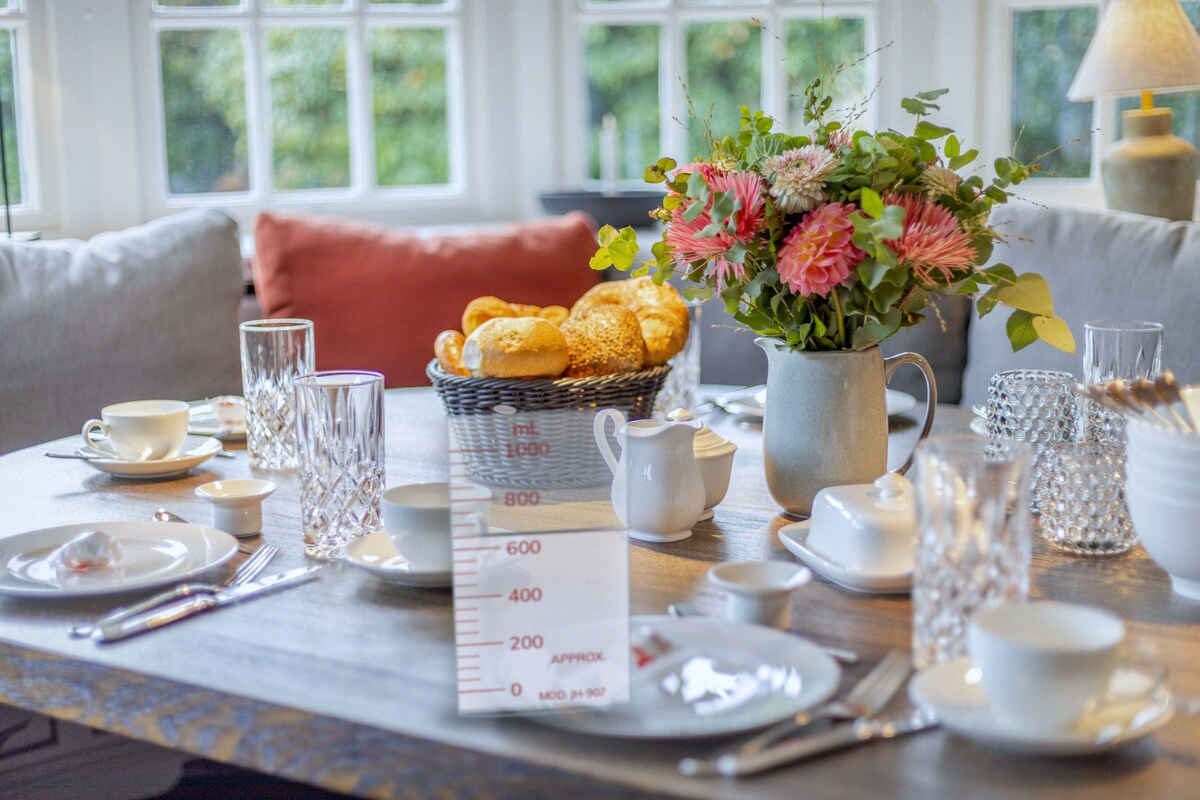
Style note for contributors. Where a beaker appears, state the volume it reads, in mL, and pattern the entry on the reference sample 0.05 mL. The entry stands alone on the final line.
650 mL
